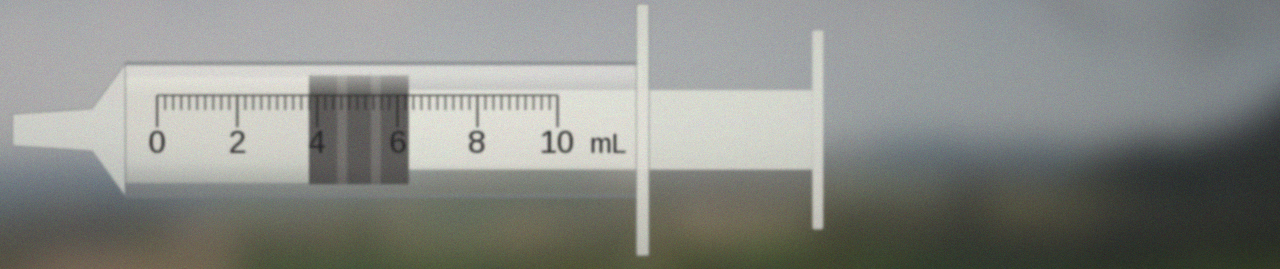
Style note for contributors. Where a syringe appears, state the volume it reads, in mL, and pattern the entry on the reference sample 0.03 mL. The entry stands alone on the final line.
3.8 mL
